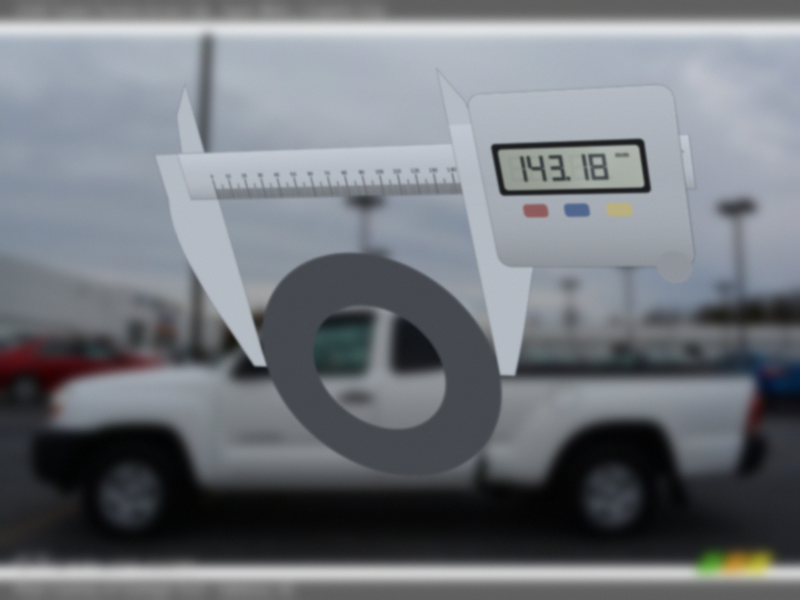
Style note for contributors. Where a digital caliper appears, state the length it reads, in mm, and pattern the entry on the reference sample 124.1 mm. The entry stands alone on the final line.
143.18 mm
